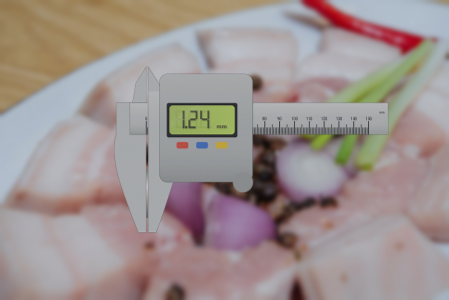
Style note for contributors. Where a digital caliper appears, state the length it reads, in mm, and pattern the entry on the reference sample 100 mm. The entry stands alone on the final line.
1.24 mm
